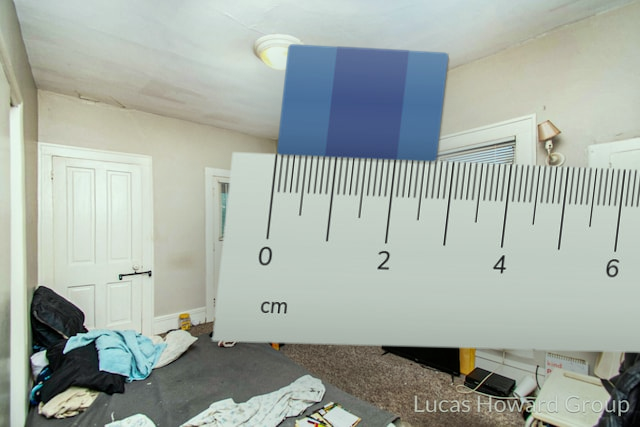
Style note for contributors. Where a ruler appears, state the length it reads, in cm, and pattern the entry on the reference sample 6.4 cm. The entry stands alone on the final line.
2.7 cm
